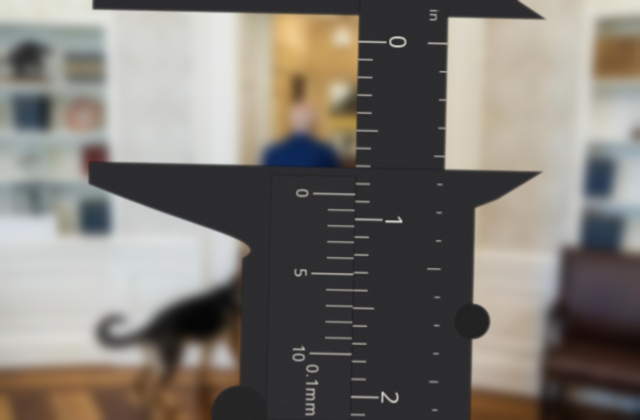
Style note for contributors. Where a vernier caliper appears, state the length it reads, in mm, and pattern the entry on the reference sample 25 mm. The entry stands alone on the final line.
8.6 mm
